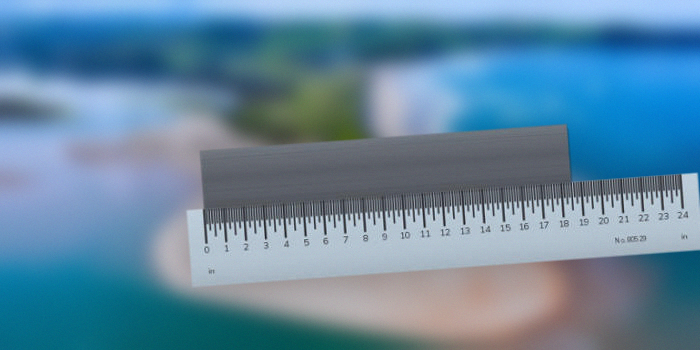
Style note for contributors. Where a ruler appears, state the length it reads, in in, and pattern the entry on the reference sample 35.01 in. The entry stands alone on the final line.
18.5 in
